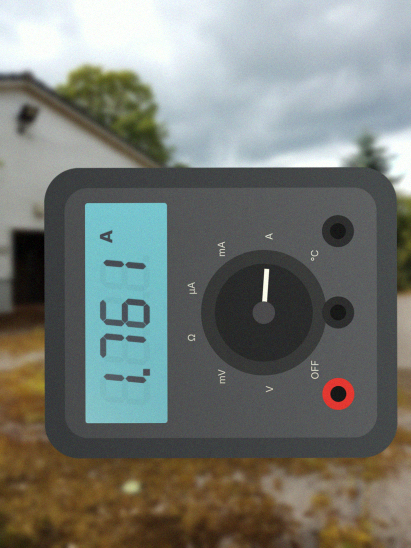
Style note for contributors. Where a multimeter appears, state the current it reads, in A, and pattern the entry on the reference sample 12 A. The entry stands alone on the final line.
1.761 A
